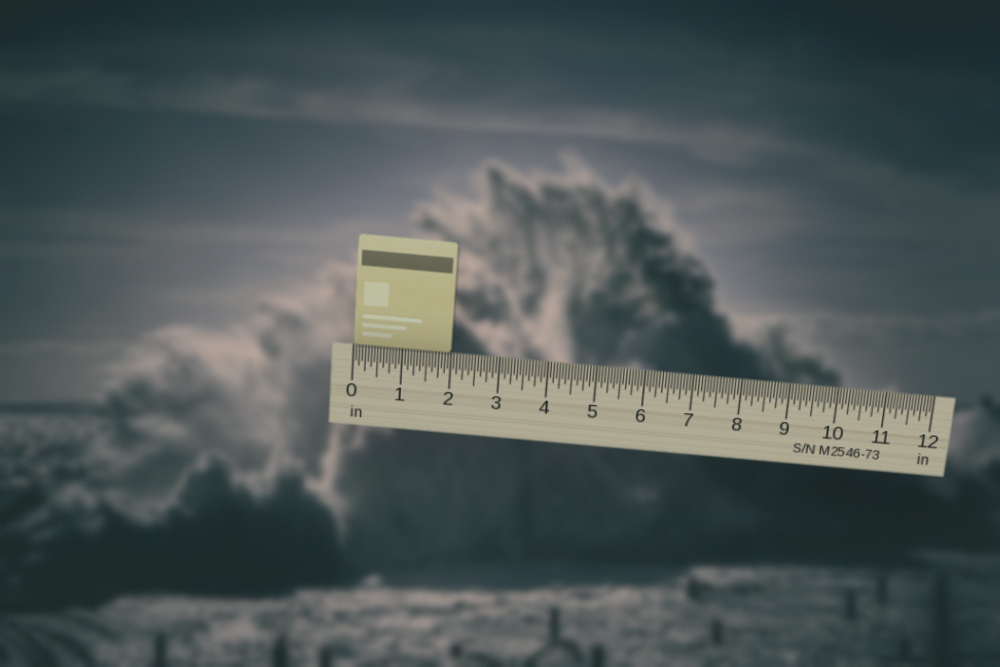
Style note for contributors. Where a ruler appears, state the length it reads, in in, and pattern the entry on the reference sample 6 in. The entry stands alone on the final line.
2 in
